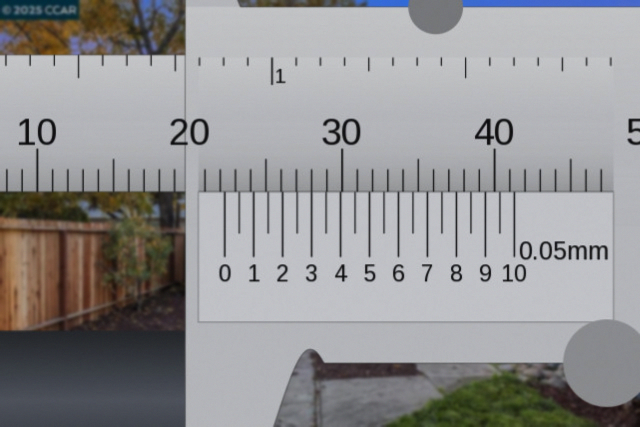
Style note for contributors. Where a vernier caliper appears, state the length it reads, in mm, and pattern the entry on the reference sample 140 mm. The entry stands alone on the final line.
22.3 mm
